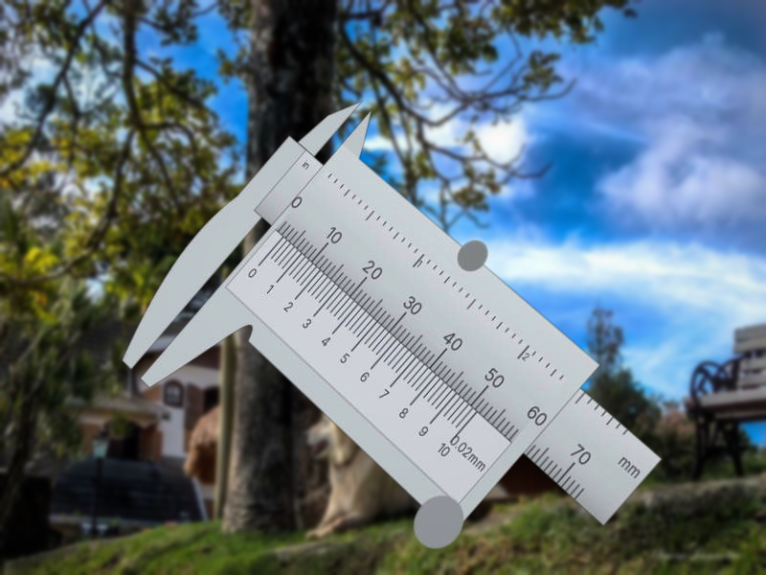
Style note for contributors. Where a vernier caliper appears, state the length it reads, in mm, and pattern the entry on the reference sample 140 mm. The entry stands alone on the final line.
2.5 mm
